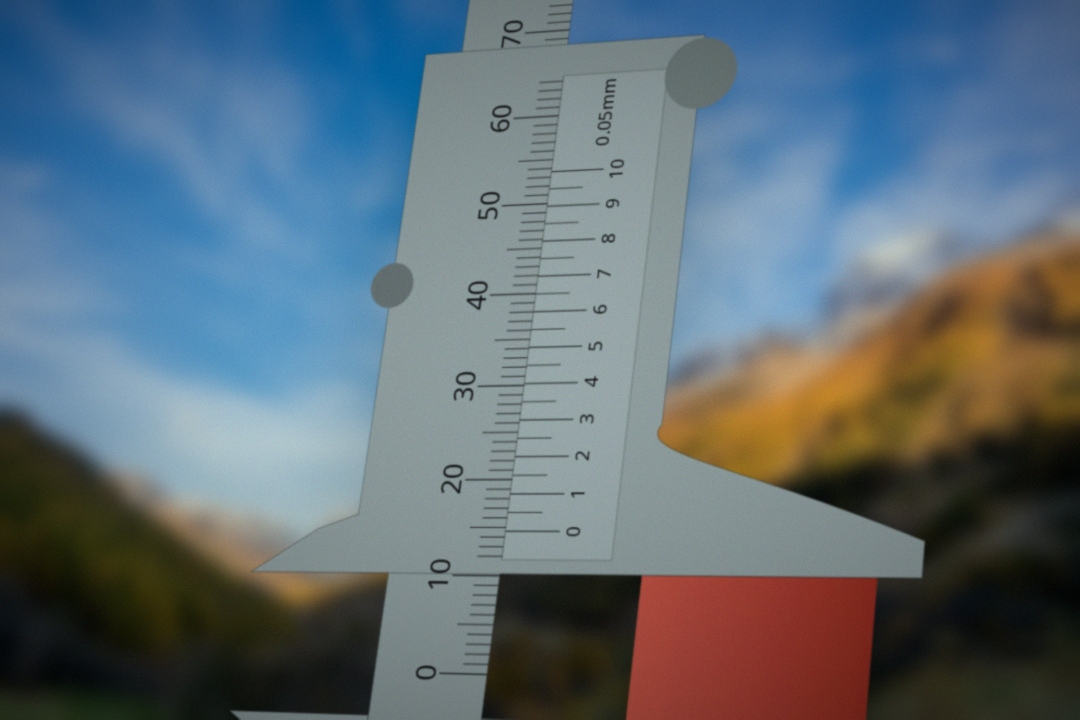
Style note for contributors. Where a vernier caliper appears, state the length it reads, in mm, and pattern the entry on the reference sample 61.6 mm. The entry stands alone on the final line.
14.6 mm
